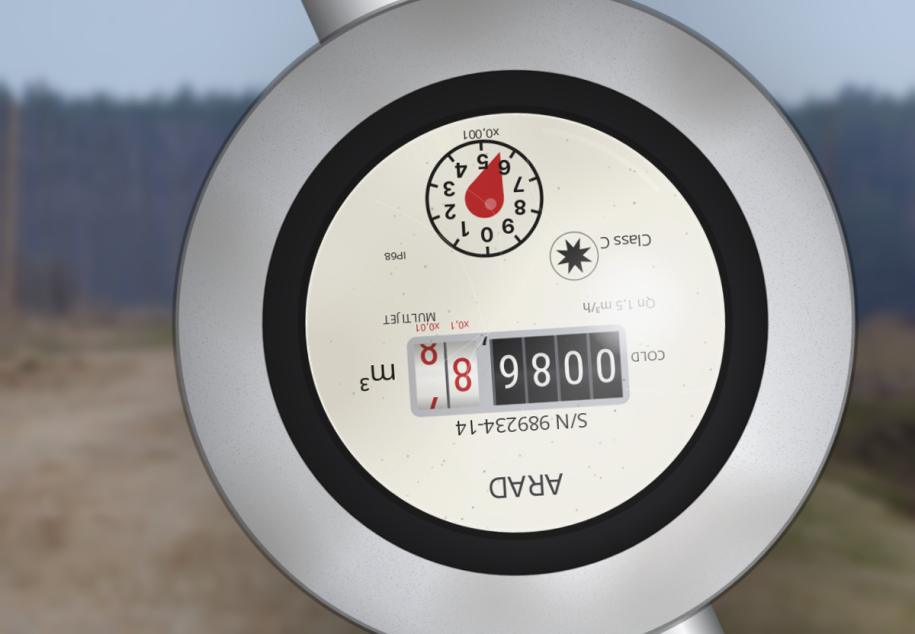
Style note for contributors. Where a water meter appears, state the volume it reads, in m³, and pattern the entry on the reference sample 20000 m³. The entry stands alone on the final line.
86.875 m³
